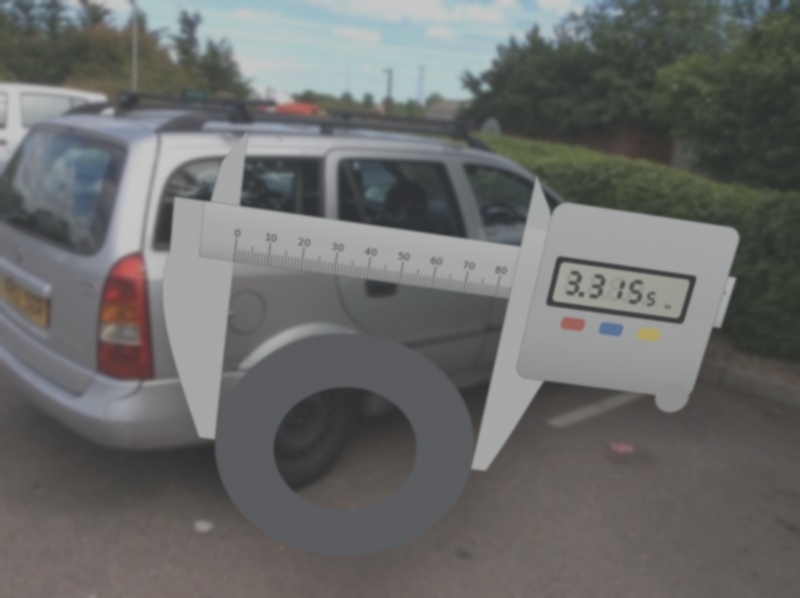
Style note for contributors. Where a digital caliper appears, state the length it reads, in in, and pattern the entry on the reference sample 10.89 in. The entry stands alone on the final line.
3.3155 in
